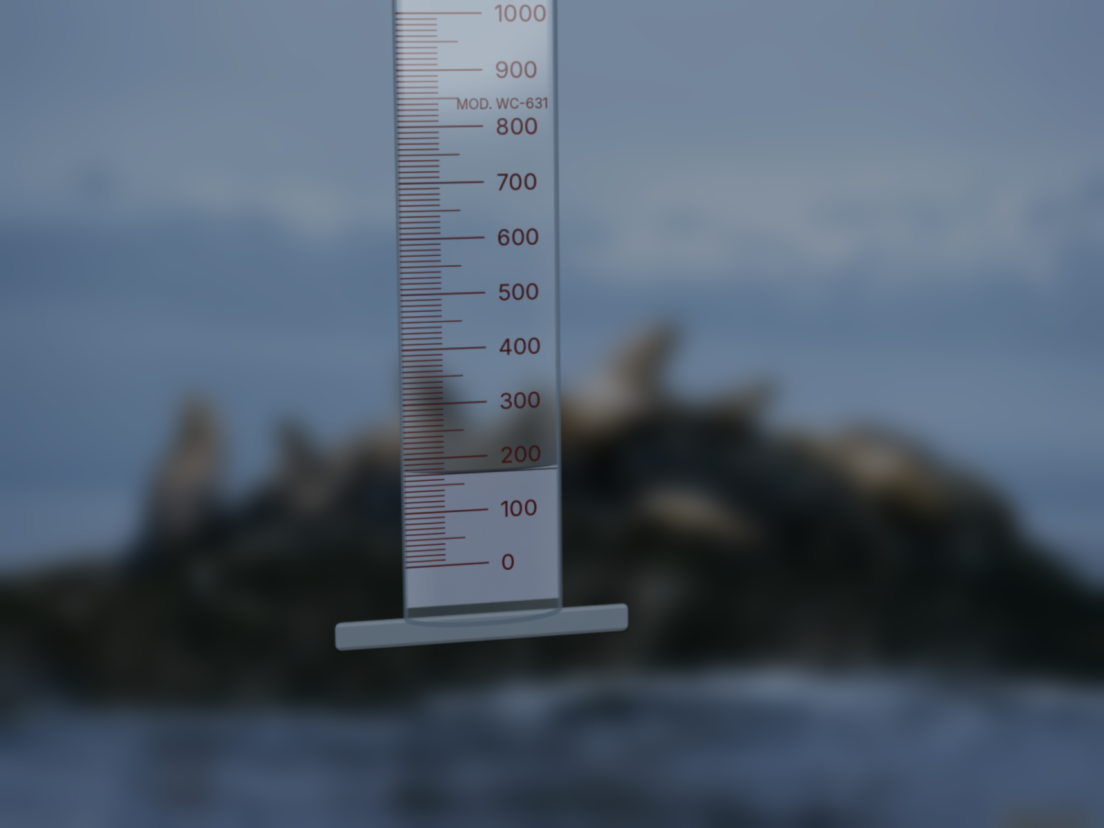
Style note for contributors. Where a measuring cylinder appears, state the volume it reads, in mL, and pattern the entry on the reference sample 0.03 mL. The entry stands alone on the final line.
170 mL
